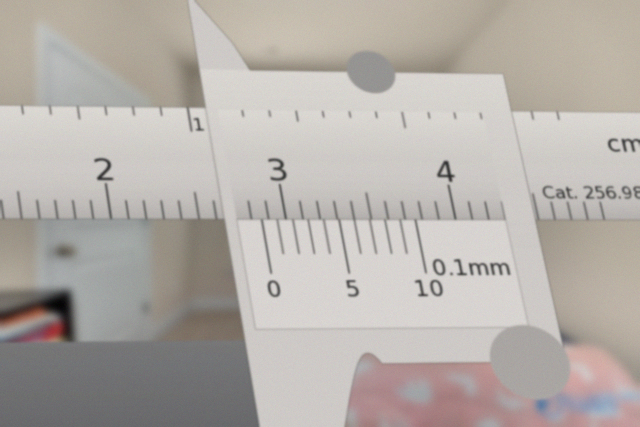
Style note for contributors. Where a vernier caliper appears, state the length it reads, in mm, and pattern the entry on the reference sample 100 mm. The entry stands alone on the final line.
28.6 mm
